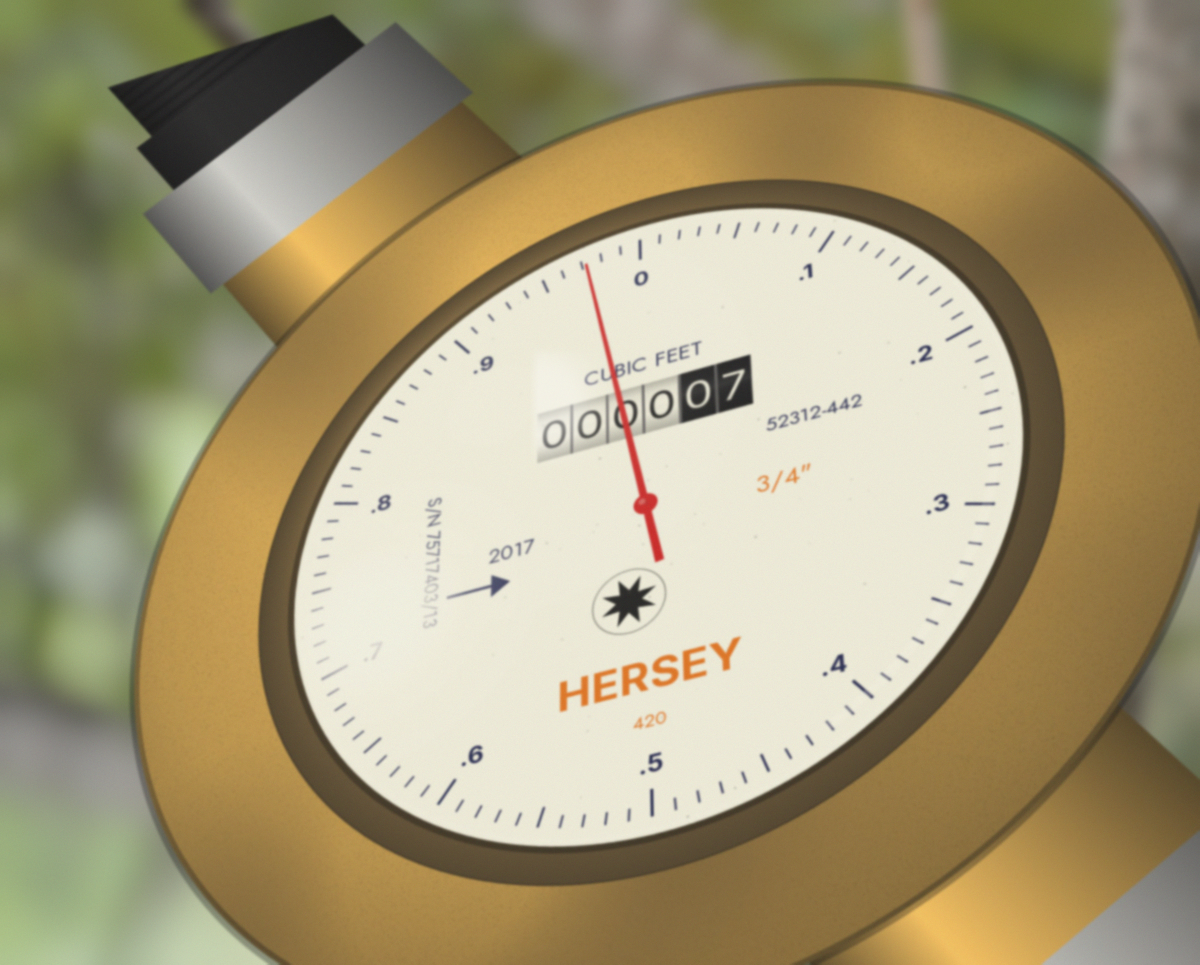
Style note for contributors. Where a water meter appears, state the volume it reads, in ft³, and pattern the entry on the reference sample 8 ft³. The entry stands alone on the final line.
6.97 ft³
